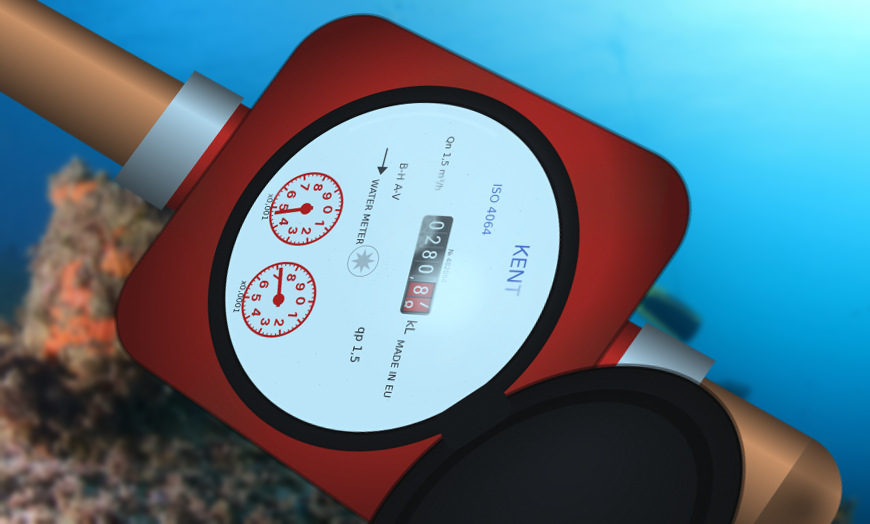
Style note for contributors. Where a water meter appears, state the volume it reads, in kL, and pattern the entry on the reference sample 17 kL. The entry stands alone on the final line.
280.8747 kL
